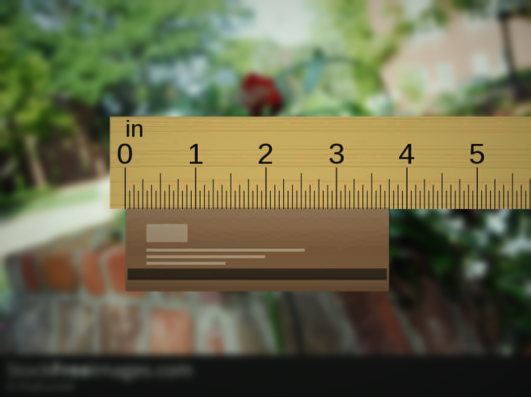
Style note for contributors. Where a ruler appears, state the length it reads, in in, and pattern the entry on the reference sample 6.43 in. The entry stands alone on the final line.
3.75 in
